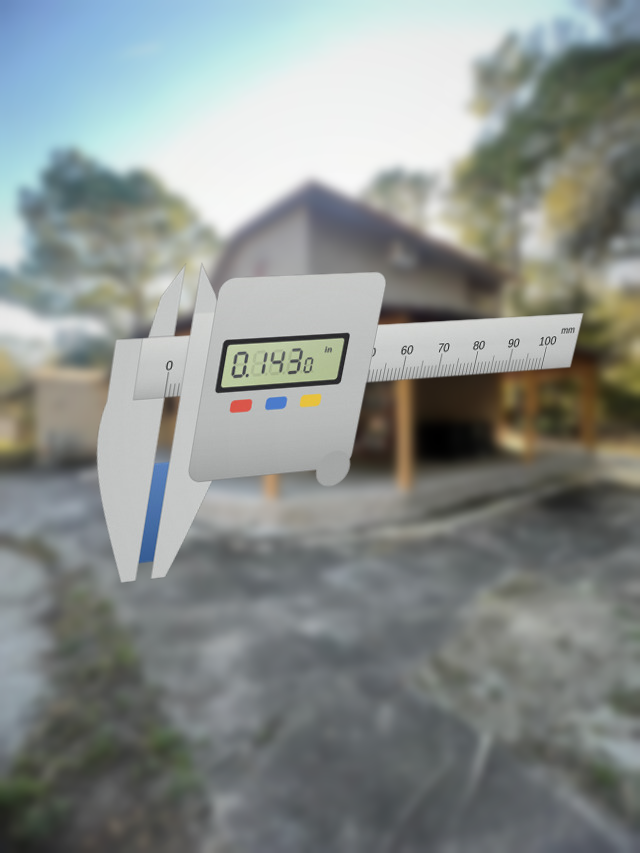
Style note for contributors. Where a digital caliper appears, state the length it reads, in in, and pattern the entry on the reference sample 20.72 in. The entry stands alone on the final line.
0.1430 in
